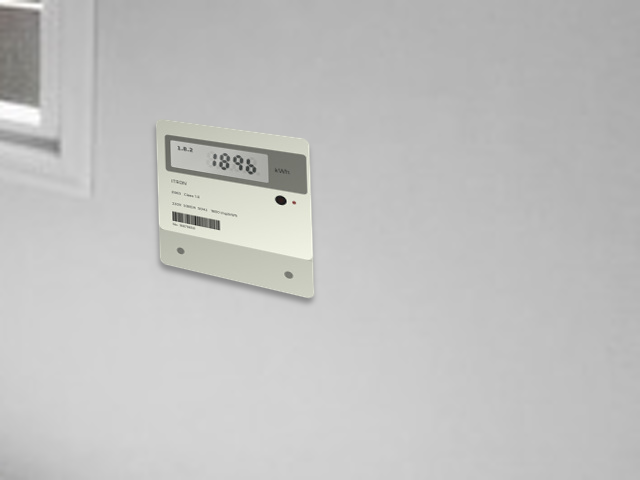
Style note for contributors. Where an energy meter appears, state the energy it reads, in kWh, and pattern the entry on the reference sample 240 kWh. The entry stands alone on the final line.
1896 kWh
